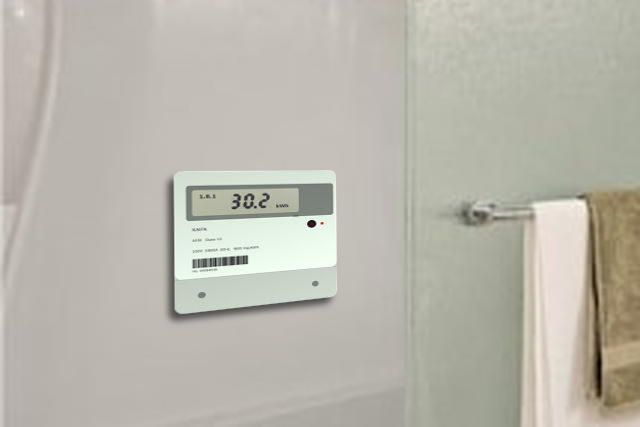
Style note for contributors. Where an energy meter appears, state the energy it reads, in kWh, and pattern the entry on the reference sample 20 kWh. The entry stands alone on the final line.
30.2 kWh
